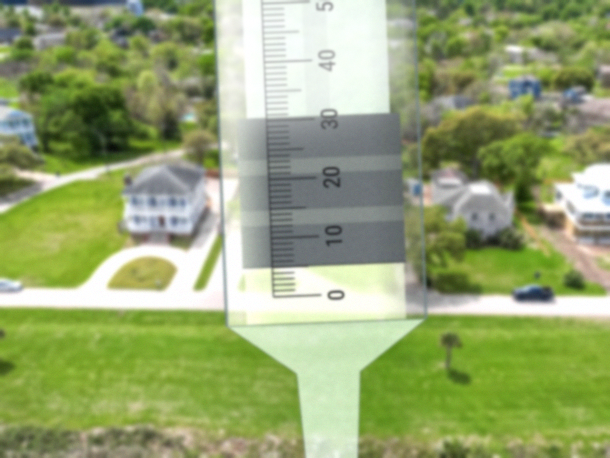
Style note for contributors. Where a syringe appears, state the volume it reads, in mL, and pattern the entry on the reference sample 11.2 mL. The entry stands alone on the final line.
5 mL
